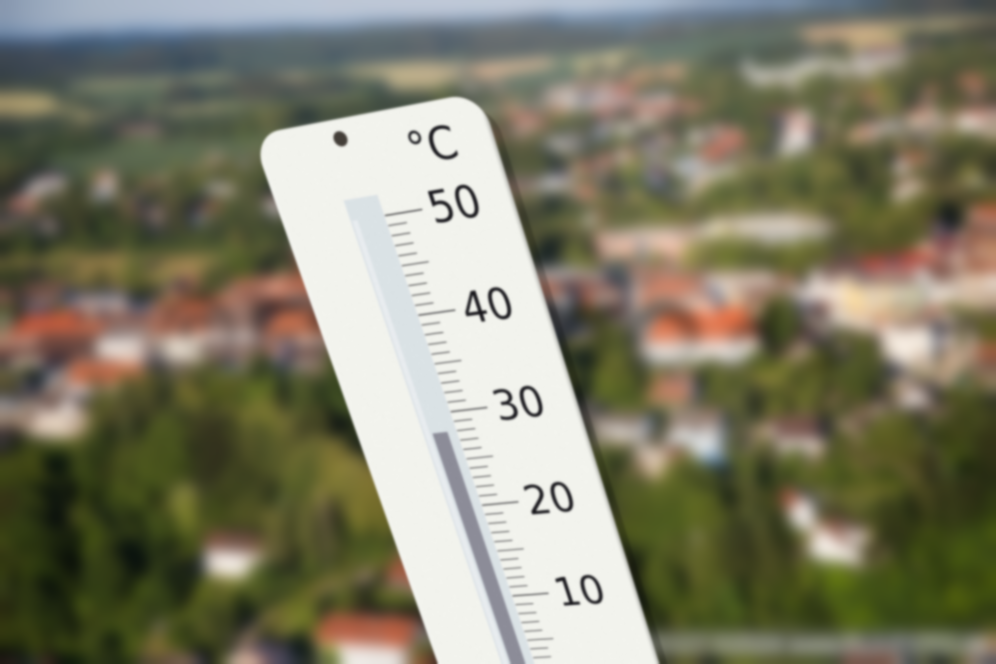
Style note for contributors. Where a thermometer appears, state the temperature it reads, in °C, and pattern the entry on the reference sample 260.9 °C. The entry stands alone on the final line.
28 °C
